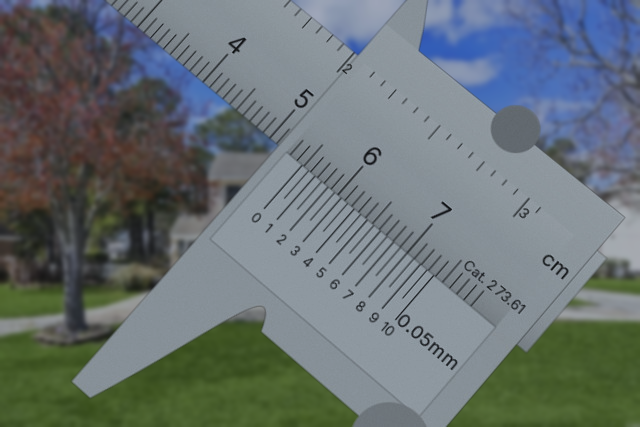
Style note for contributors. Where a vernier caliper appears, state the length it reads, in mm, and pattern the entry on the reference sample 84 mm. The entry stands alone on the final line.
54.8 mm
